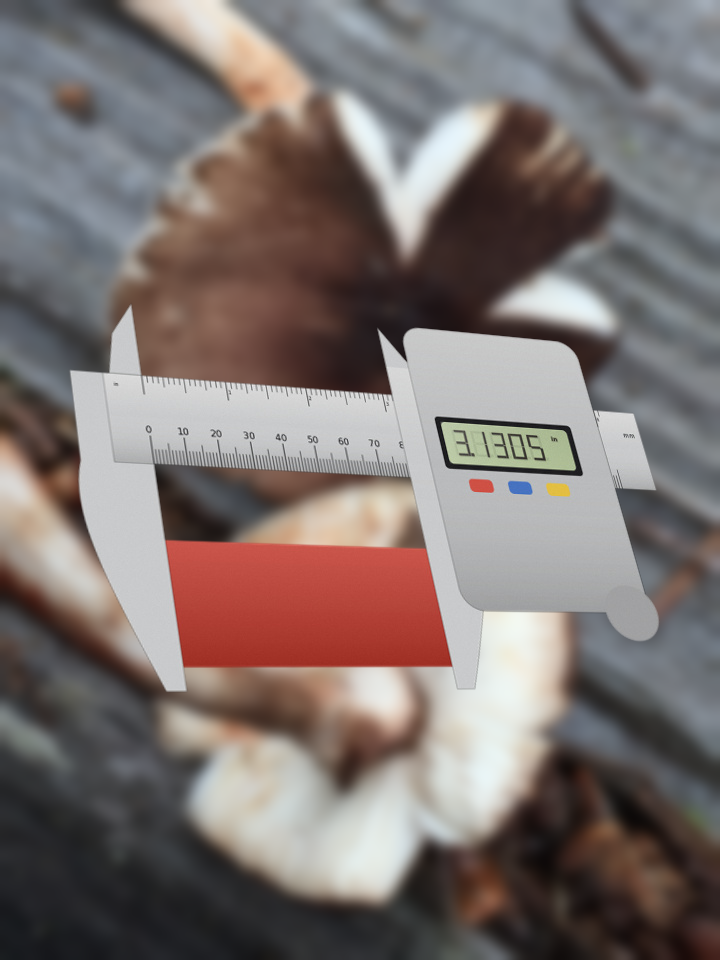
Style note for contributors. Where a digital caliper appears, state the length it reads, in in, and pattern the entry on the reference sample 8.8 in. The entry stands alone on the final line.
3.1305 in
